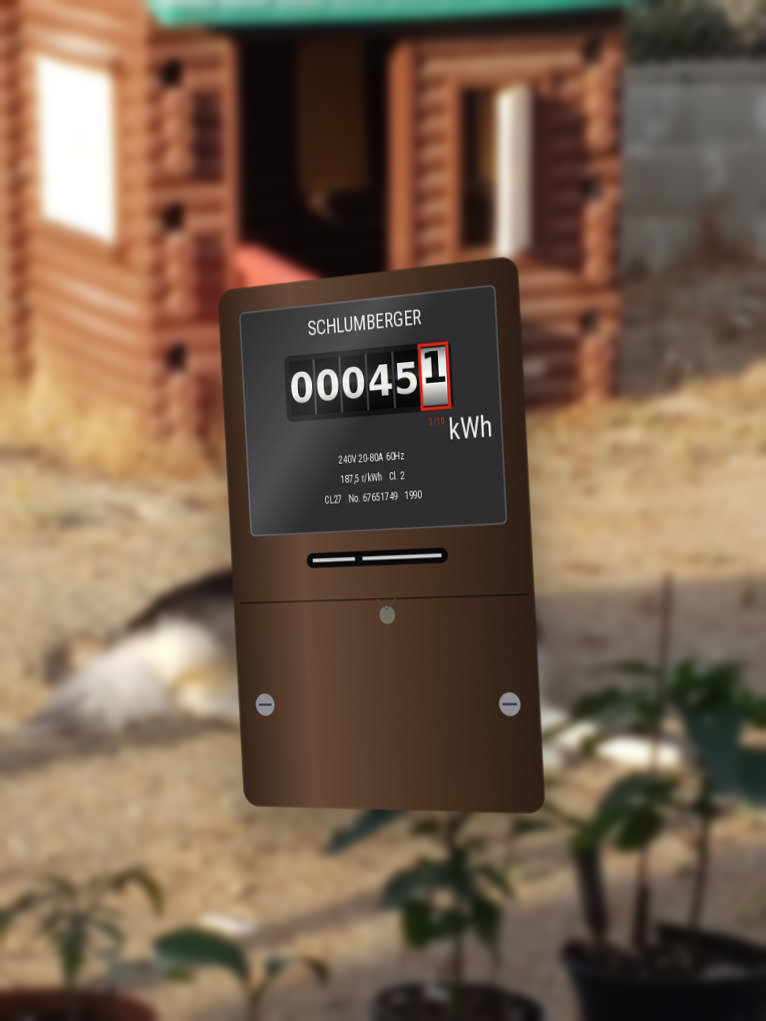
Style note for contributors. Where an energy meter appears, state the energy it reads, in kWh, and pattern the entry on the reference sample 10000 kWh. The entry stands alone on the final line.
45.1 kWh
